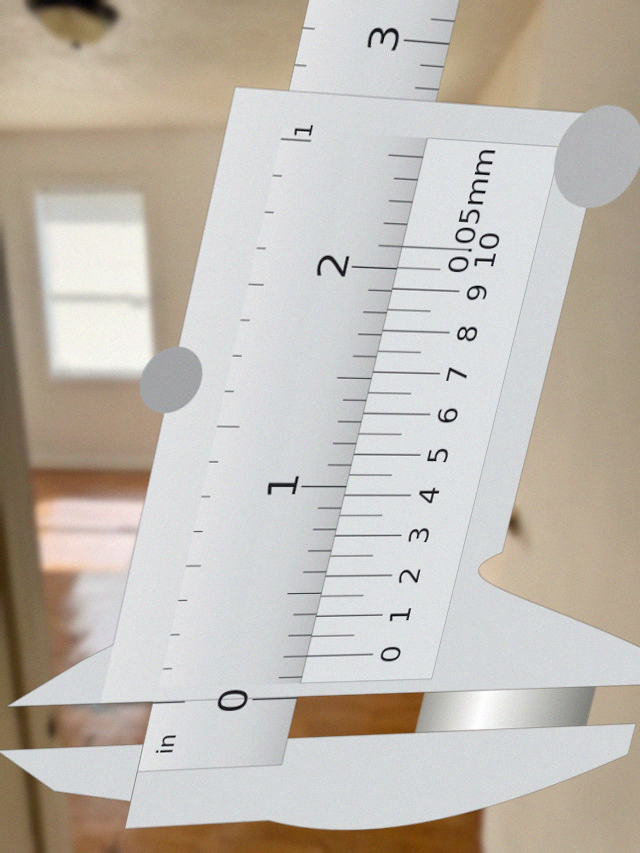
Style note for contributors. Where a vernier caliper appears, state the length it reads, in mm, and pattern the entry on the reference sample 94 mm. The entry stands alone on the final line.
2.0 mm
